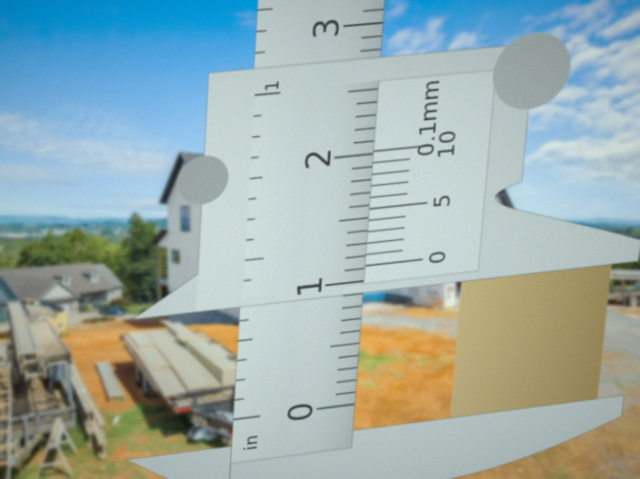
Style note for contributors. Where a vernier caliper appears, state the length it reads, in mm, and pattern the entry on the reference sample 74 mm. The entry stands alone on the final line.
11.2 mm
